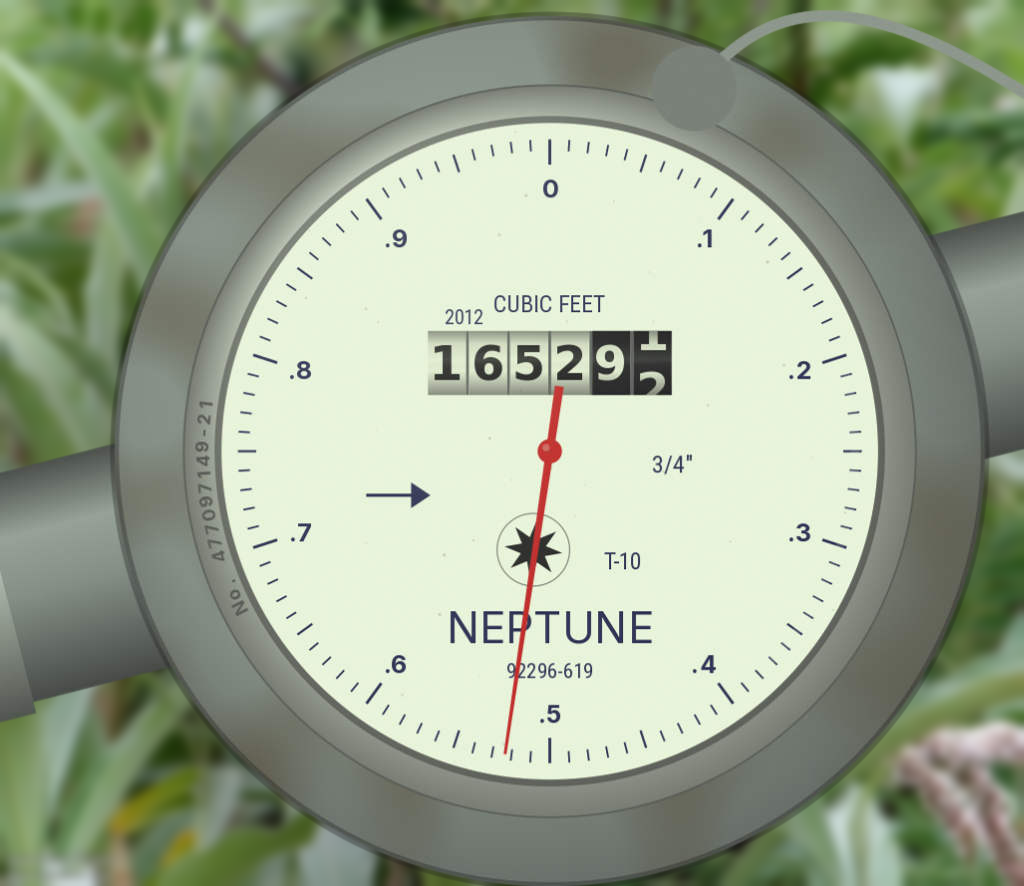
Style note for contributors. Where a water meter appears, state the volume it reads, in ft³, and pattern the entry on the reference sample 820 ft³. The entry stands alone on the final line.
165291.52 ft³
